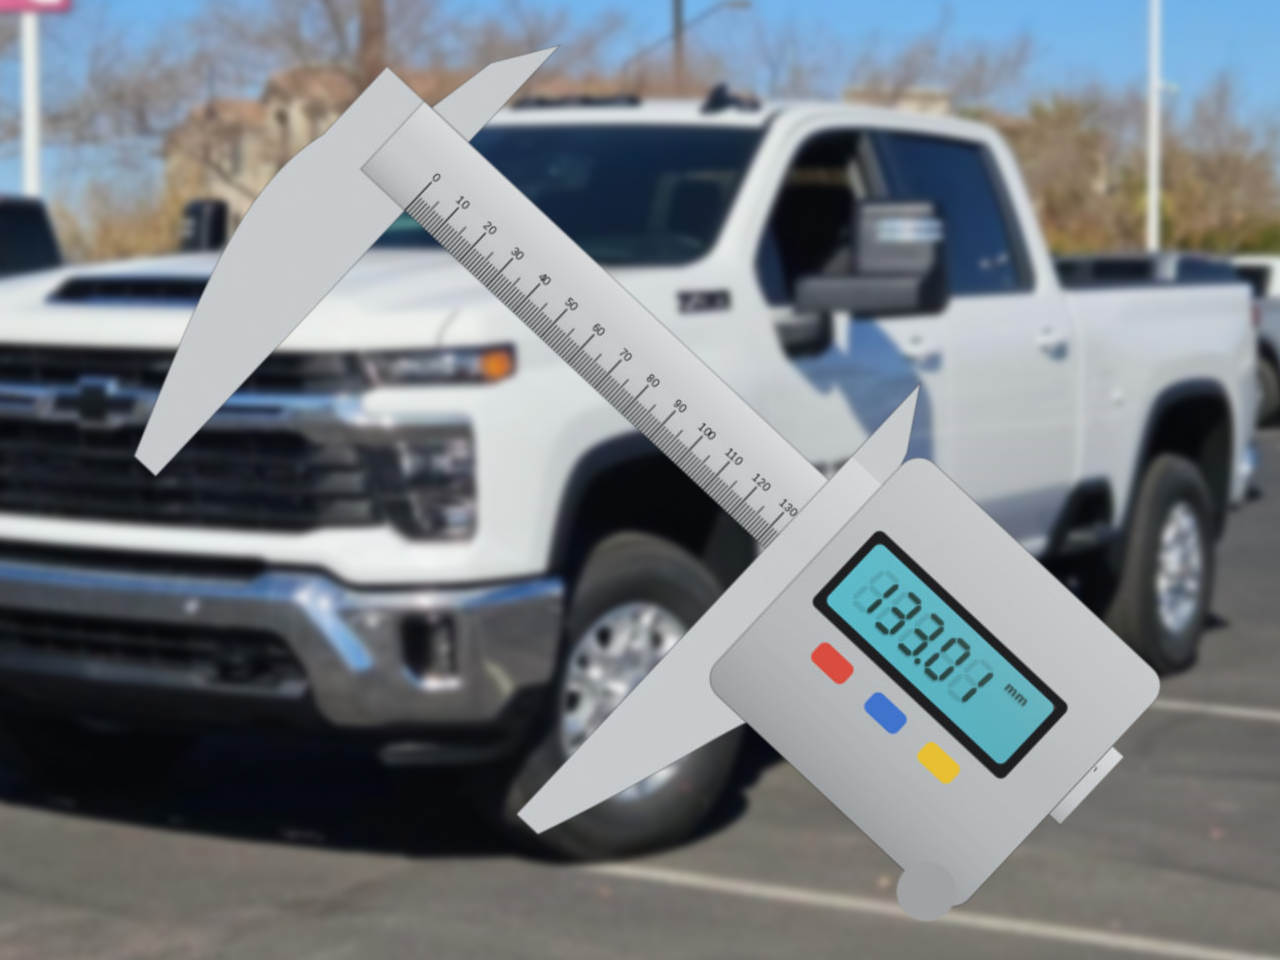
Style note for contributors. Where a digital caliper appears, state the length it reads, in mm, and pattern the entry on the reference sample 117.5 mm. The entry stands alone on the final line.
133.01 mm
